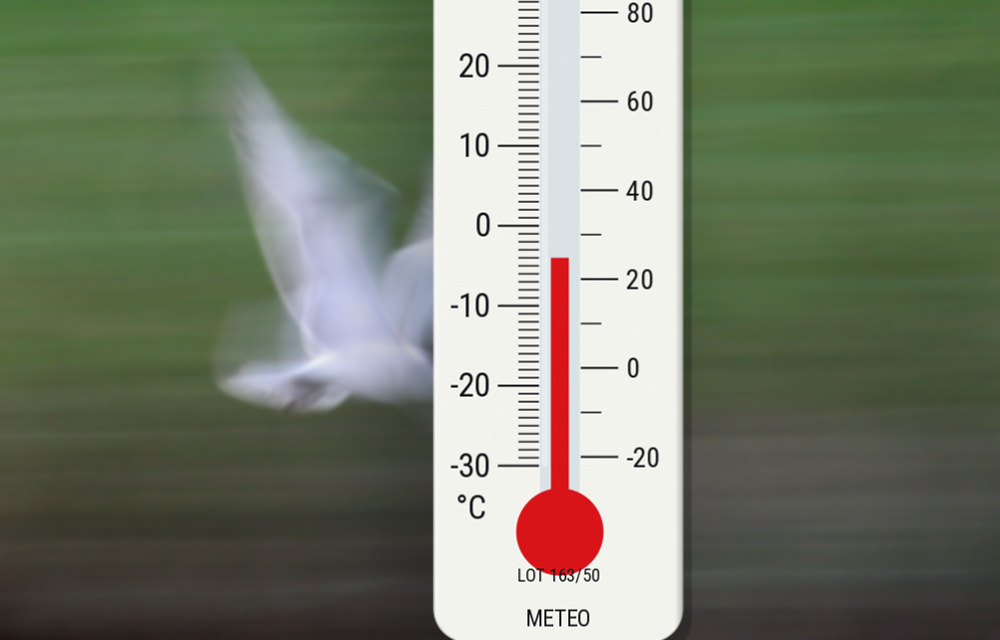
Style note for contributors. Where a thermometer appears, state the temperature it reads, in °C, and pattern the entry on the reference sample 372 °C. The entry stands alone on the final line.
-4 °C
